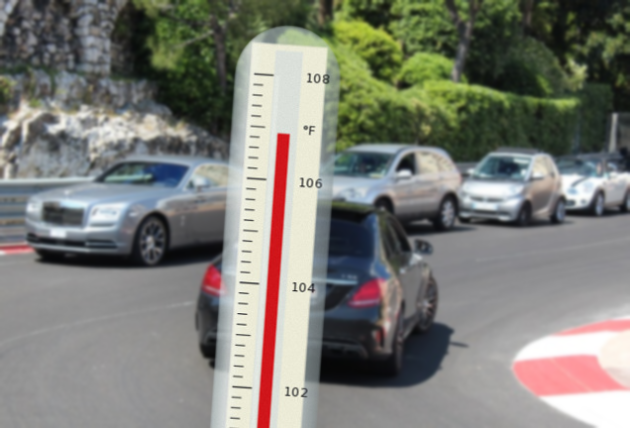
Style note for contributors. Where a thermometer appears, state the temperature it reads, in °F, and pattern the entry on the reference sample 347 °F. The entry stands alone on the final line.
106.9 °F
